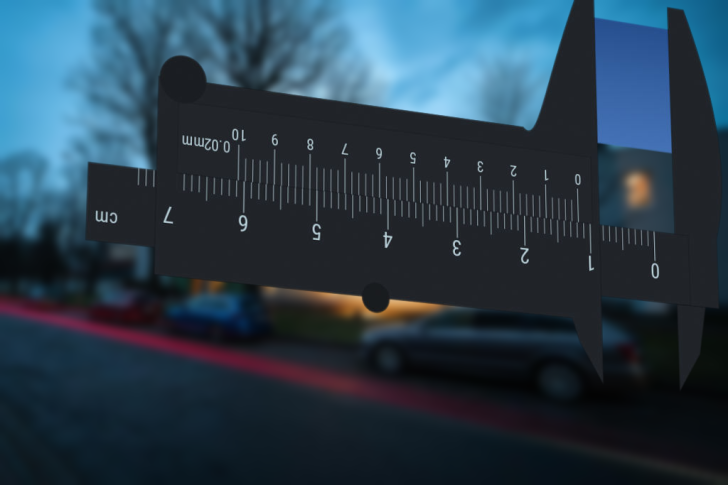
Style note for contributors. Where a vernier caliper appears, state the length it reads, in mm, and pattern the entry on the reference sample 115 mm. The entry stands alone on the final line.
11.8 mm
